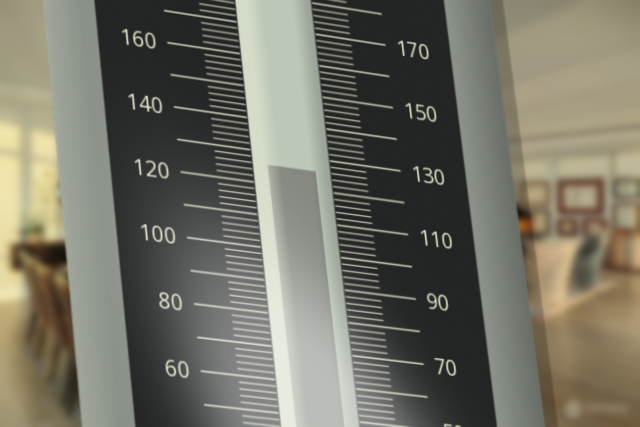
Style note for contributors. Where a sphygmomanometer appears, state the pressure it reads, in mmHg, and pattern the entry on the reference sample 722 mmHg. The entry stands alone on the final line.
126 mmHg
